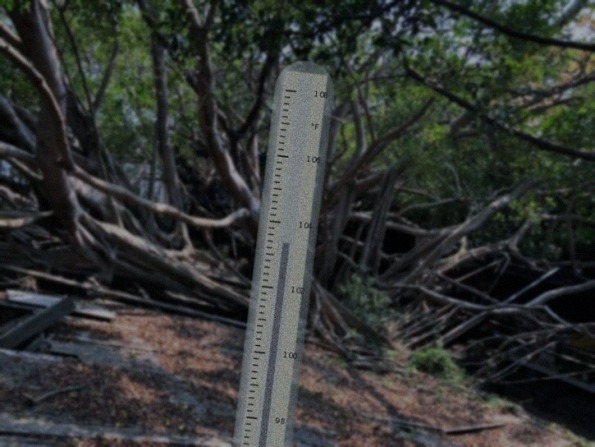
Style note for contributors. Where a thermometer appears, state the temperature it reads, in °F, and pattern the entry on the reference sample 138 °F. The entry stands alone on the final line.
103.4 °F
